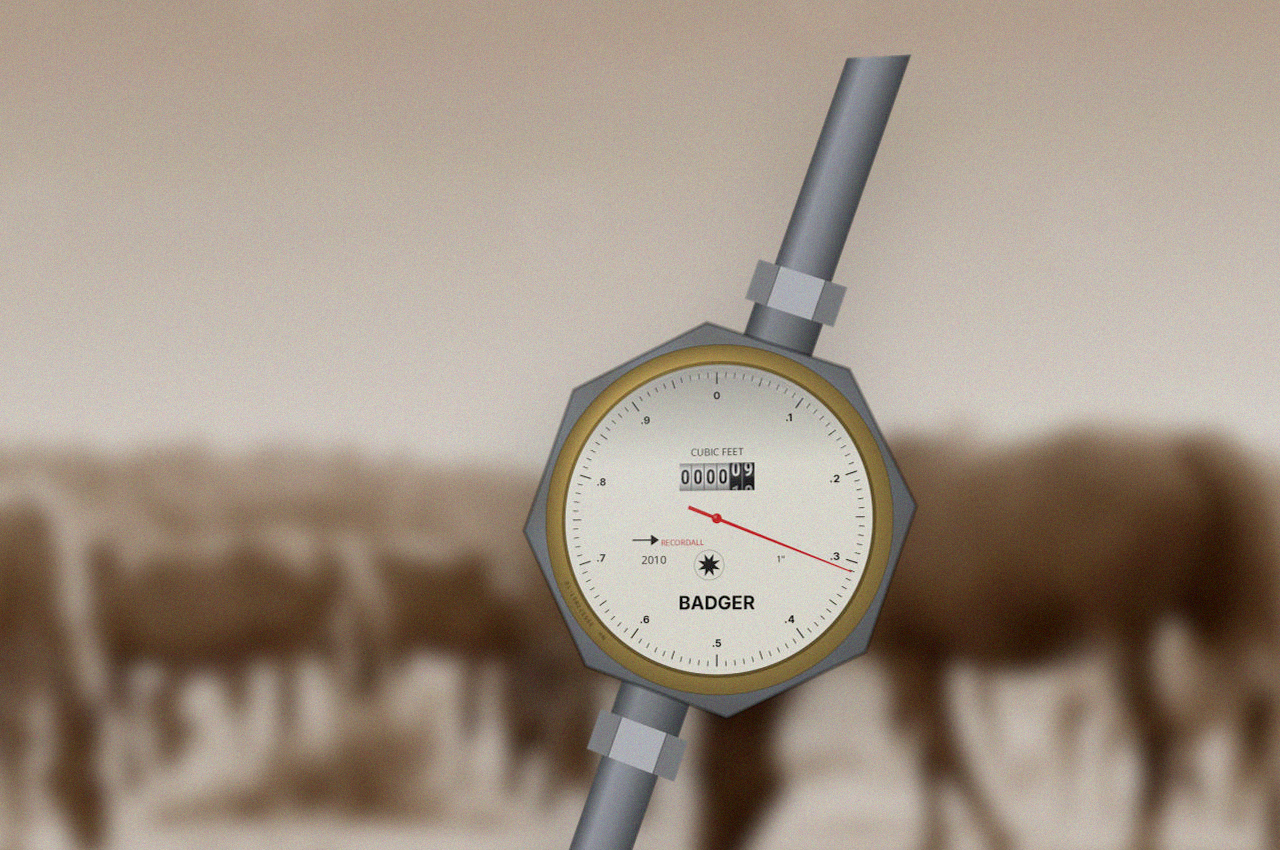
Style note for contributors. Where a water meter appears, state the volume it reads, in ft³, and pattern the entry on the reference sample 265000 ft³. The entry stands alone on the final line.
9.31 ft³
